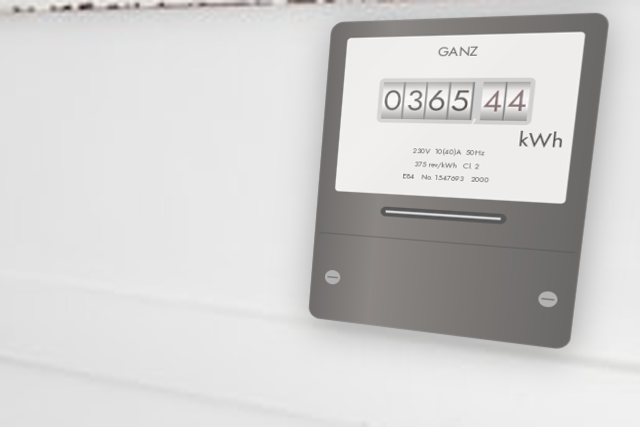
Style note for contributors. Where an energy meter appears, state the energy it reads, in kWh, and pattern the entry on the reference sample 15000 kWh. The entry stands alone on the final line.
365.44 kWh
